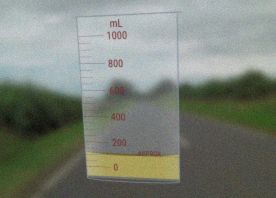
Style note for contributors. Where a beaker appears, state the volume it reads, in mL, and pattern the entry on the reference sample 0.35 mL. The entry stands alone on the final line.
100 mL
